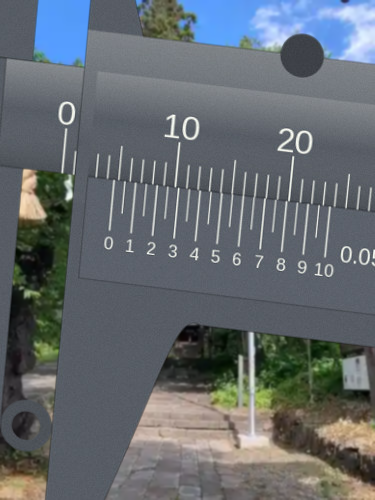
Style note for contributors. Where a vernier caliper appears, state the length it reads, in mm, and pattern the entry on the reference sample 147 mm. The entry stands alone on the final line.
4.6 mm
